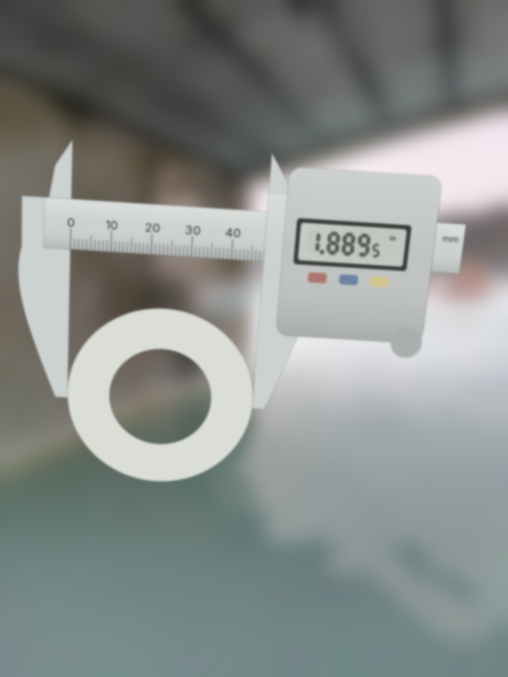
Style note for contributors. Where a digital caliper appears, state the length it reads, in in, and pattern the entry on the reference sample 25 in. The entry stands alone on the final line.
1.8895 in
